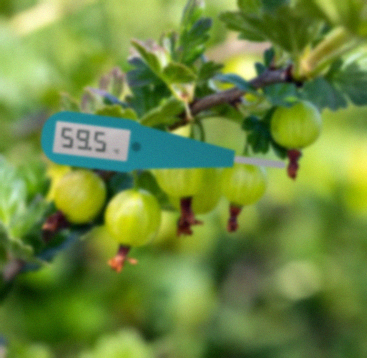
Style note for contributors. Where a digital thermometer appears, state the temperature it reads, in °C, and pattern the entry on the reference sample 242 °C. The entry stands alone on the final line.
59.5 °C
